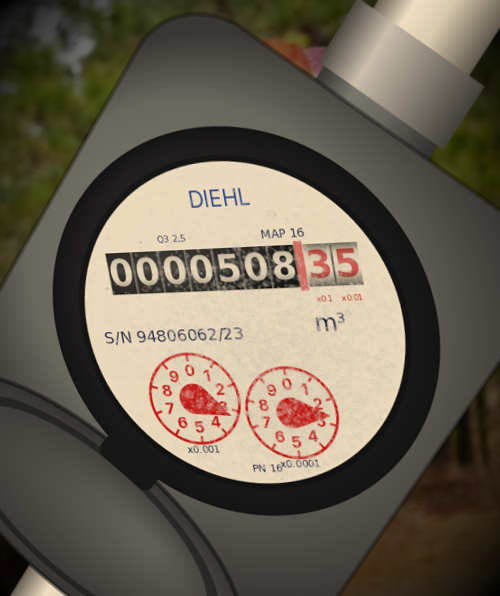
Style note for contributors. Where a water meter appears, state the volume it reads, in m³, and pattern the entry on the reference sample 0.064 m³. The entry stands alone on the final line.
508.3532 m³
